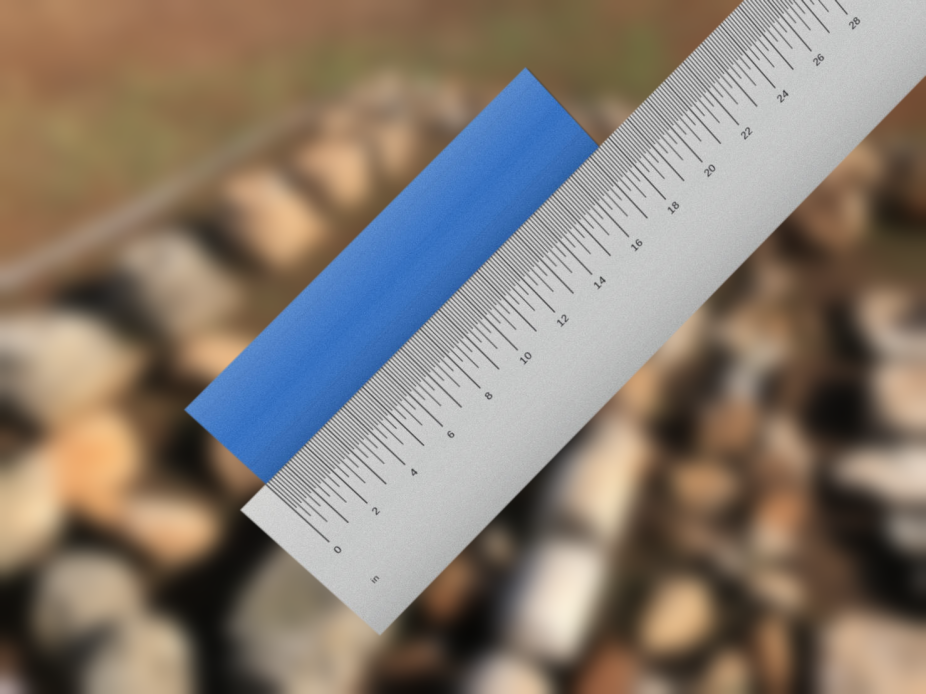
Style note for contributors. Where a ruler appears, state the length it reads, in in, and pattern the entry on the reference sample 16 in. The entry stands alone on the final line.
17.5 in
